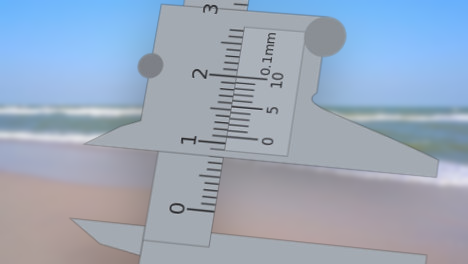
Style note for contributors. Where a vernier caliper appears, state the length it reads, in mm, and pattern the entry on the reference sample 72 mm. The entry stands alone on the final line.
11.0 mm
